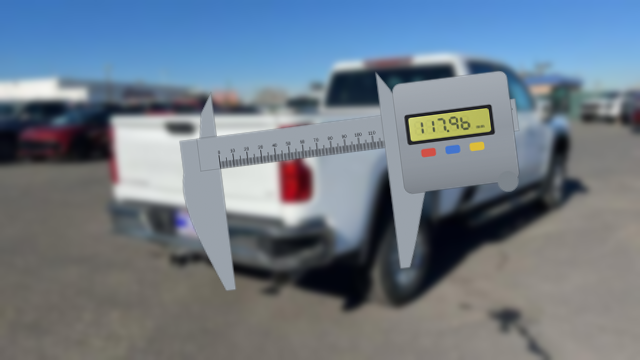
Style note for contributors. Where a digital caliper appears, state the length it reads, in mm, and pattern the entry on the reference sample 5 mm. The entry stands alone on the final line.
117.96 mm
